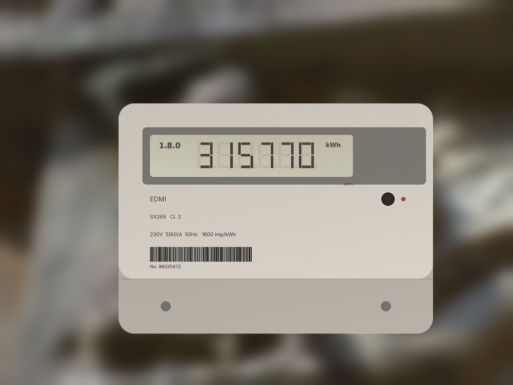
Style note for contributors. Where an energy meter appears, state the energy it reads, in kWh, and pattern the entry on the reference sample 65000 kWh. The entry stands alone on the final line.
315770 kWh
